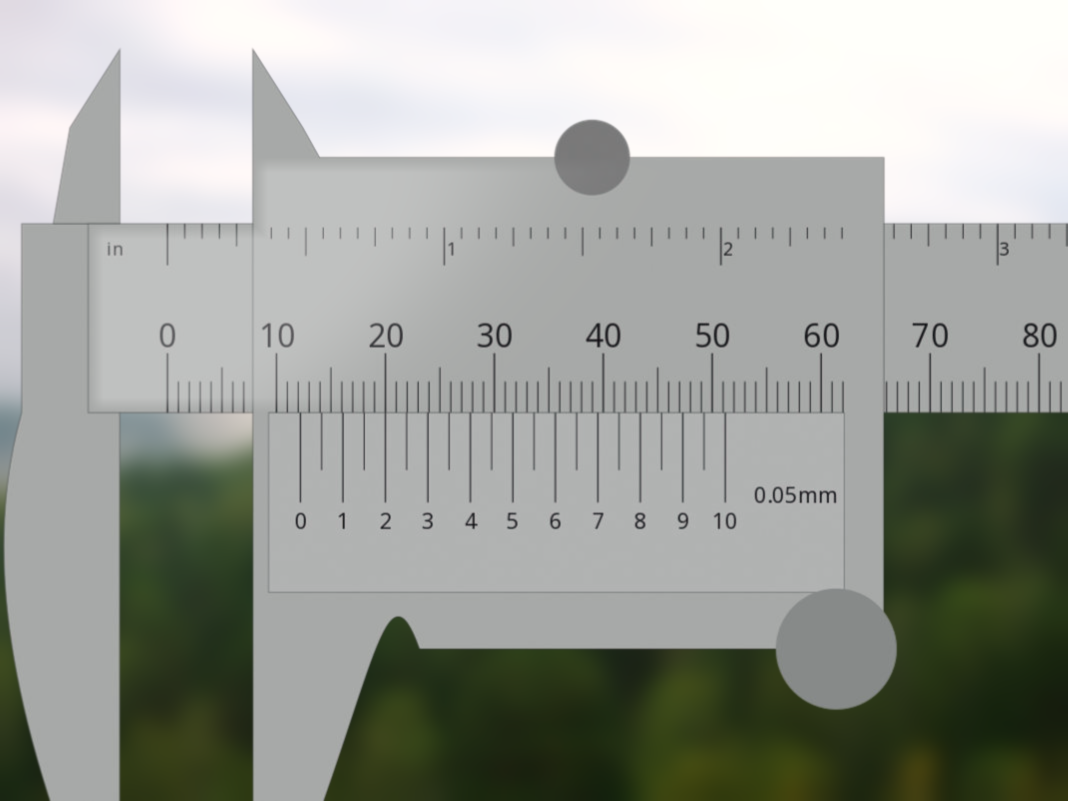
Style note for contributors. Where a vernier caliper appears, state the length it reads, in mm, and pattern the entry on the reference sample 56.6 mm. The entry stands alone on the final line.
12.2 mm
